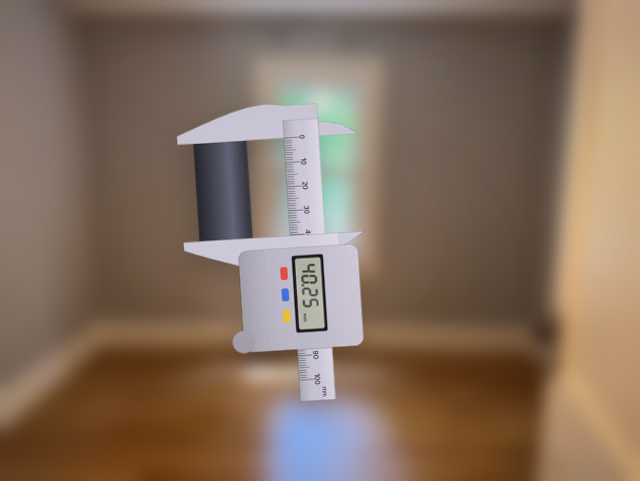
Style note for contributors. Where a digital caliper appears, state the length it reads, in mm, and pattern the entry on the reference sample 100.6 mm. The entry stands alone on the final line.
40.25 mm
